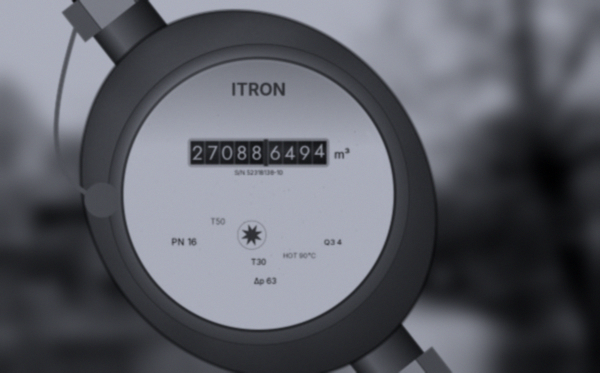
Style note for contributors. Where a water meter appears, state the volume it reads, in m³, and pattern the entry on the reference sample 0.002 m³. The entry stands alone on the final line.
27088.6494 m³
